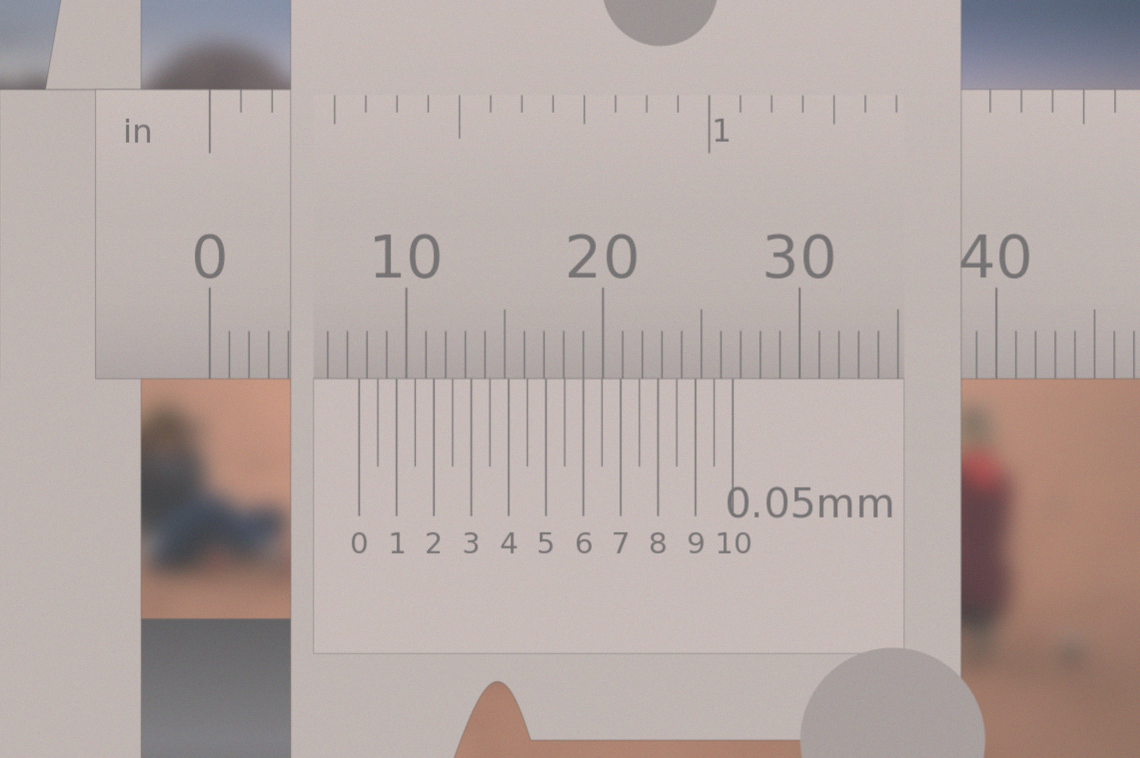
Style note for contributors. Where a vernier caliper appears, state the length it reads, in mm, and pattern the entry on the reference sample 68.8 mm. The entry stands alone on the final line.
7.6 mm
